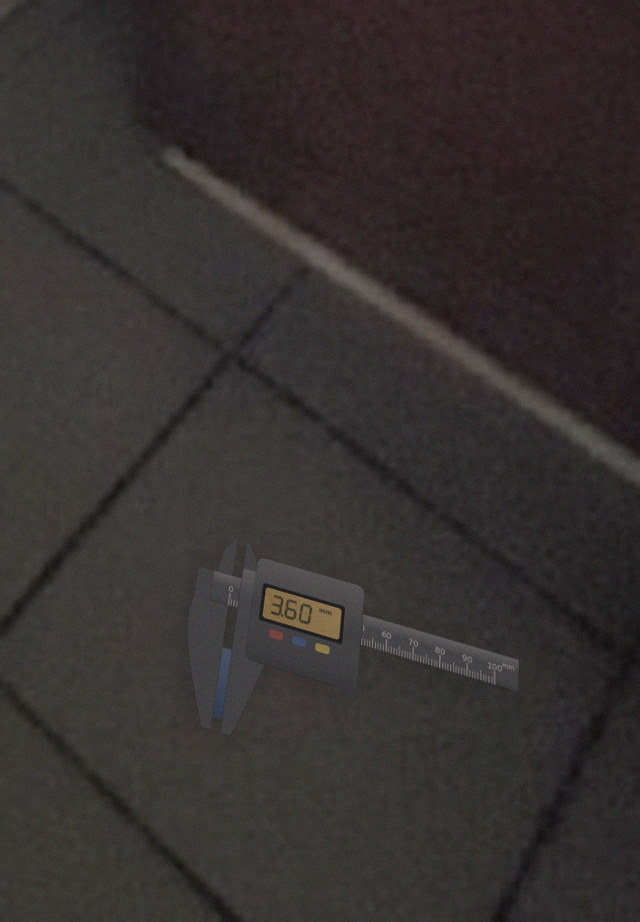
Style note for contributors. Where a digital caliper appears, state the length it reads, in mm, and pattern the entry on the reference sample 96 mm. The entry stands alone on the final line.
3.60 mm
